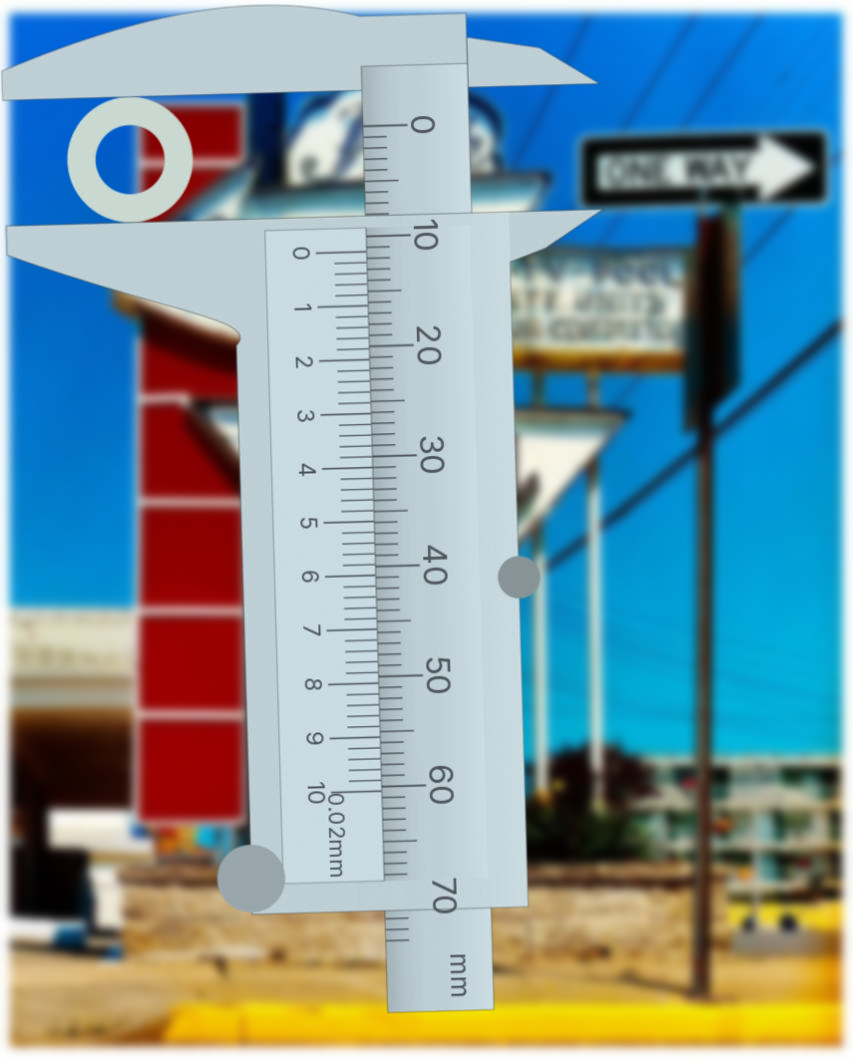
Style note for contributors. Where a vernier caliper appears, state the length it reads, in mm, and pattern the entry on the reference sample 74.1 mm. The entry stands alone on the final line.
11.4 mm
